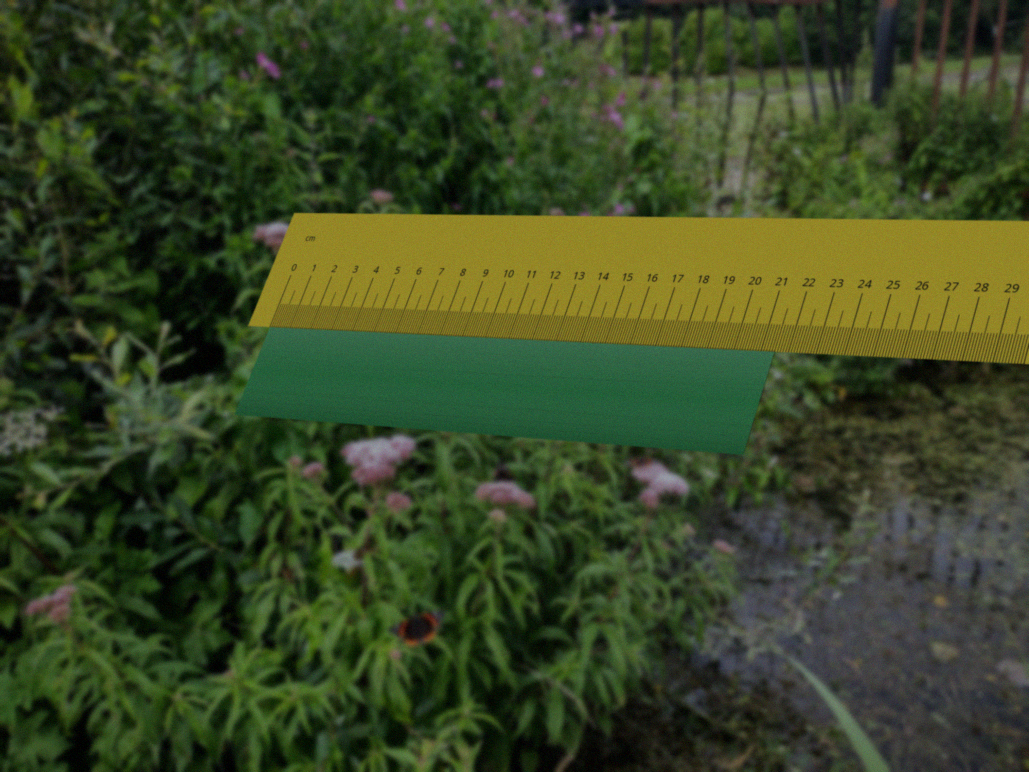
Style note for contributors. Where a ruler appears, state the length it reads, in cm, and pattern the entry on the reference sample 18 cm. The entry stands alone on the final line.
21.5 cm
